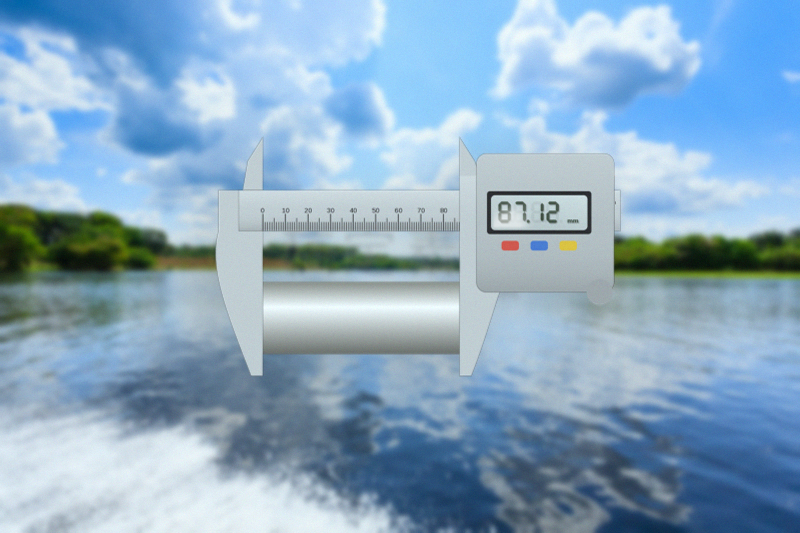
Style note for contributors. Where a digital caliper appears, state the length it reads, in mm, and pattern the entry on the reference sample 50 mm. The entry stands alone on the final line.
87.12 mm
